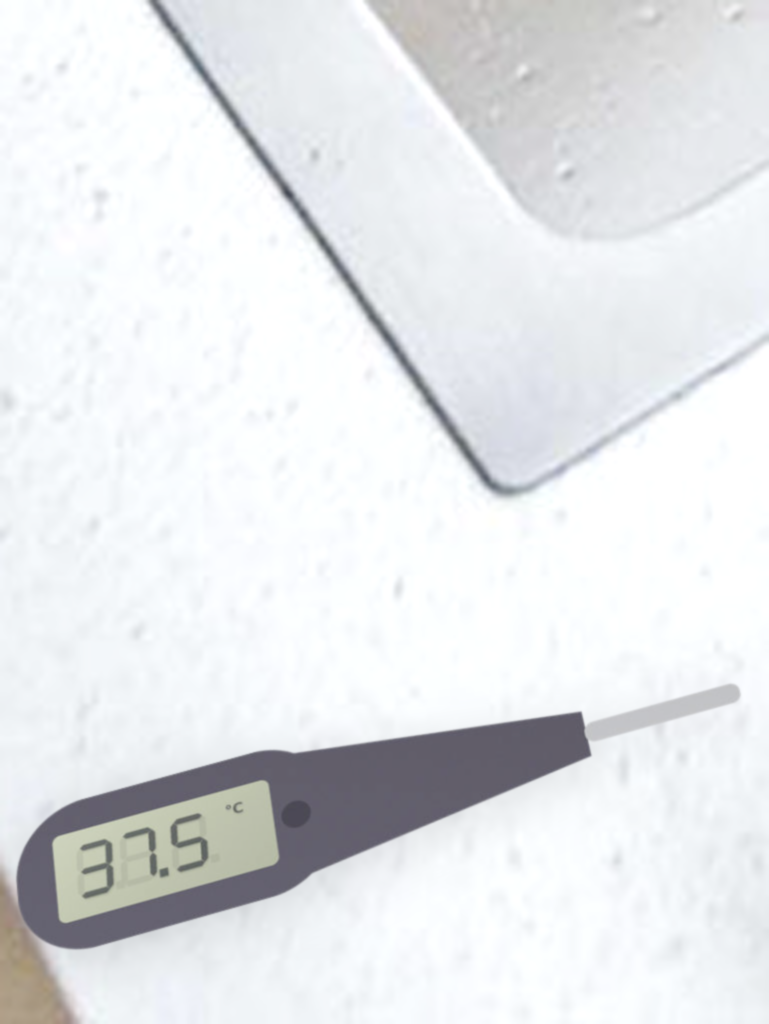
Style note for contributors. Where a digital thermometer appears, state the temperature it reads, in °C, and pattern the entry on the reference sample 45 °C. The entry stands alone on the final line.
37.5 °C
